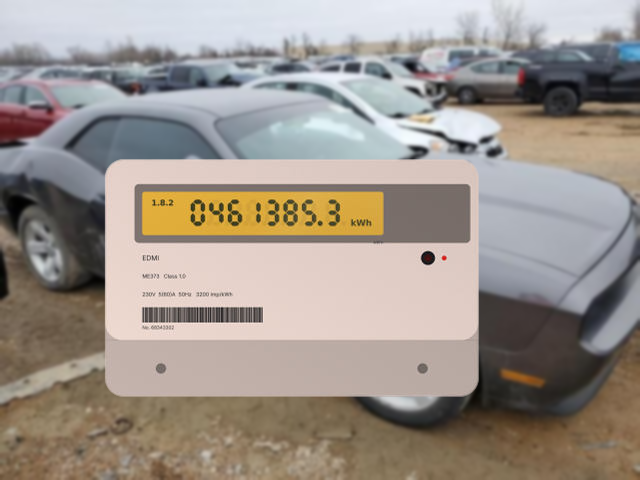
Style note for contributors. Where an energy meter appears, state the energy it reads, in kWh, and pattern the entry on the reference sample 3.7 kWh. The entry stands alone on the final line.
461385.3 kWh
